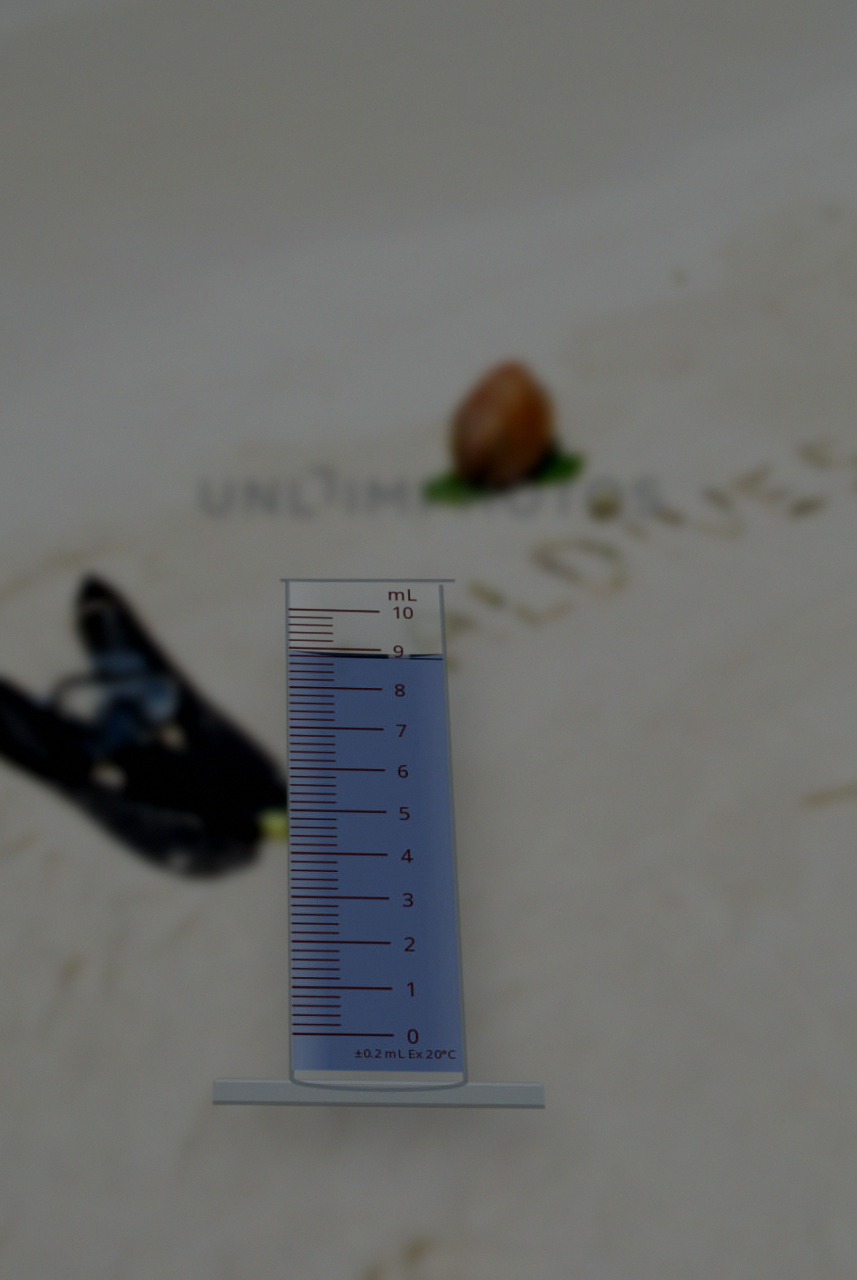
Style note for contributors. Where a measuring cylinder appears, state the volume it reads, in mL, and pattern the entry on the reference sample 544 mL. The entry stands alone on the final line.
8.8 mL
